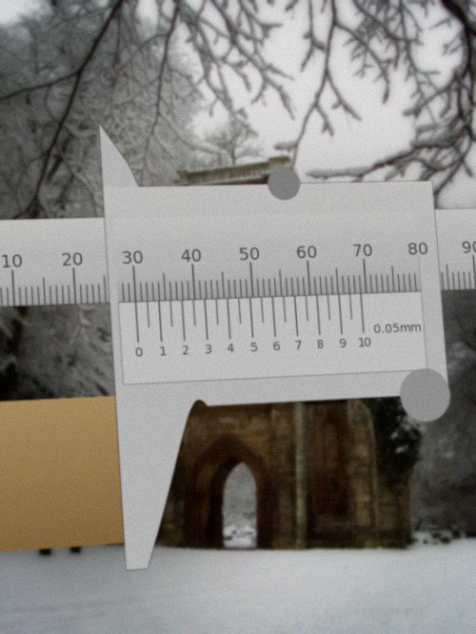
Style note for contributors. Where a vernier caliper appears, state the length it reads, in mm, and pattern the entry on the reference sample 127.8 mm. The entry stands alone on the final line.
30.0 mm
